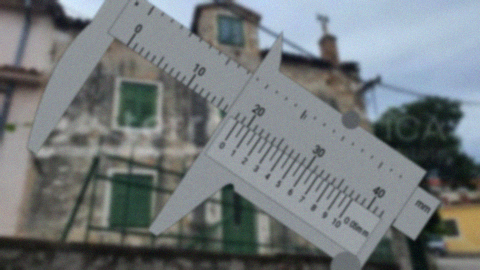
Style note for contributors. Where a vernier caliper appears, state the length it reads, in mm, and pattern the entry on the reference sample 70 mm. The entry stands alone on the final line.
18.5 mm
